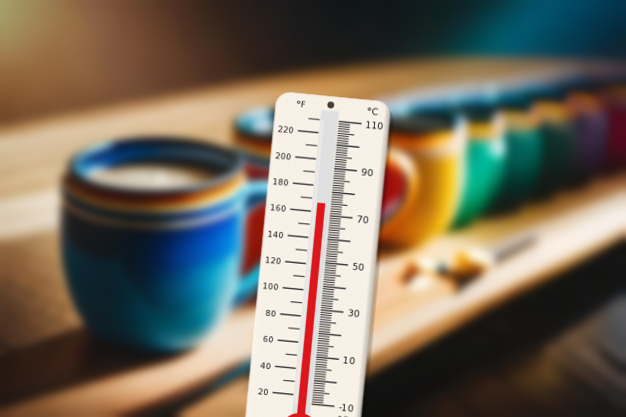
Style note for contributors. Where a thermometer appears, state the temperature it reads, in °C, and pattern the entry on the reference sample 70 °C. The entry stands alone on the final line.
75 °C
